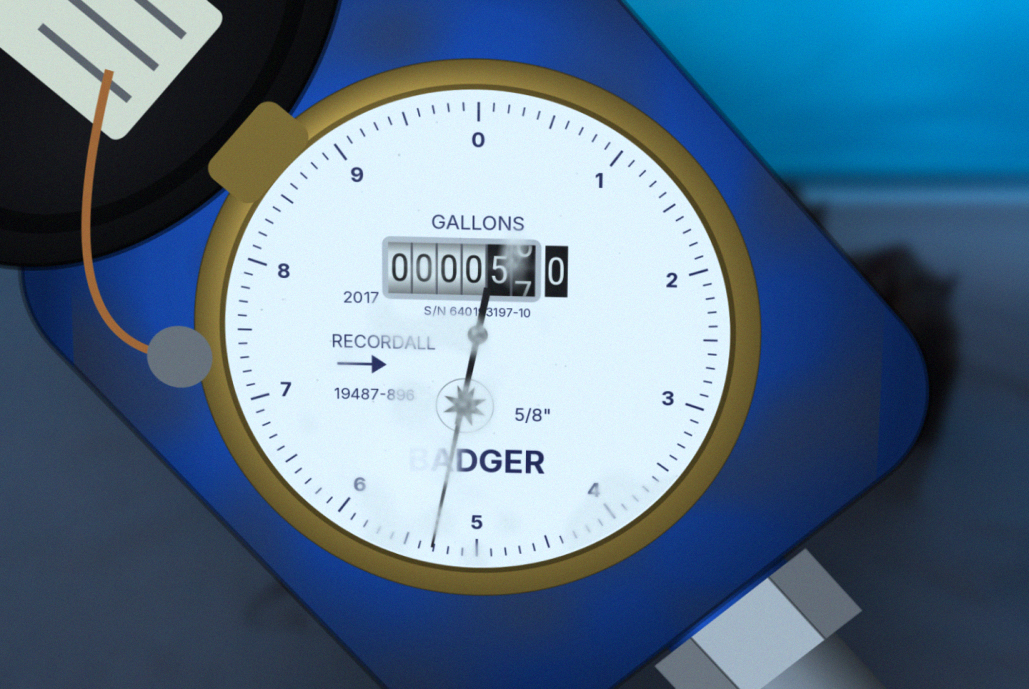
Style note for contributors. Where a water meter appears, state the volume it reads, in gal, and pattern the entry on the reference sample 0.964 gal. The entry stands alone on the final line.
565.3 gal
